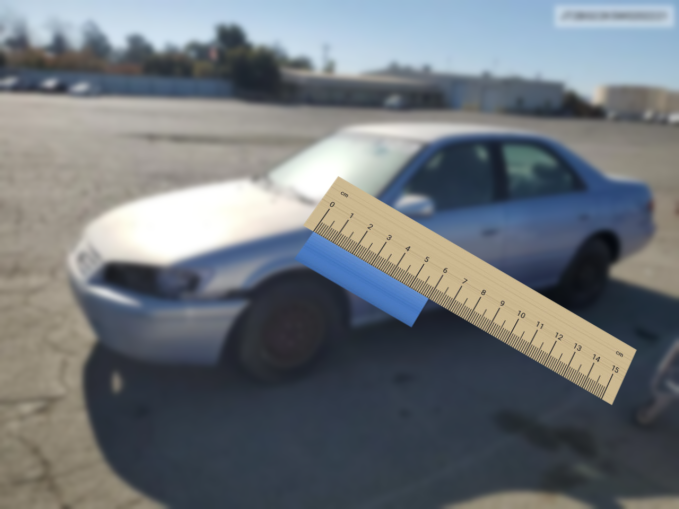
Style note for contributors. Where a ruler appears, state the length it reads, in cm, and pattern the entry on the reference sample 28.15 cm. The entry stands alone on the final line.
6 cm
